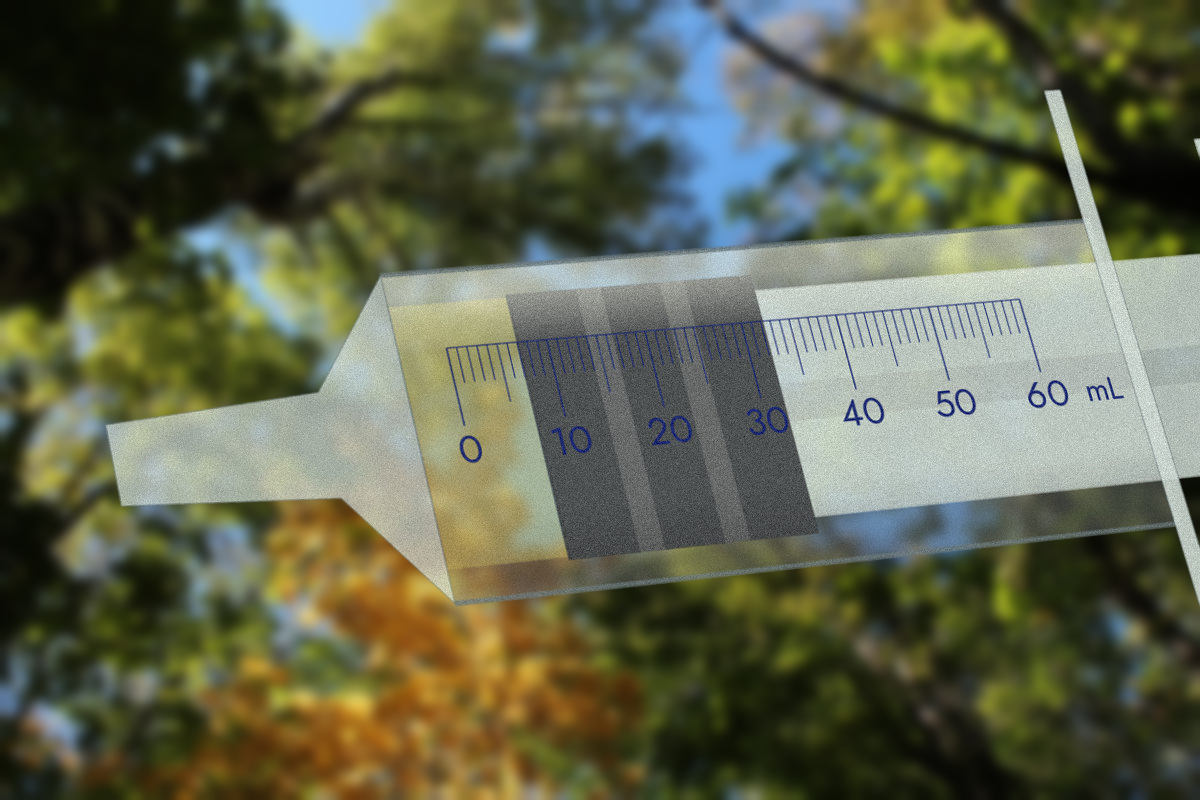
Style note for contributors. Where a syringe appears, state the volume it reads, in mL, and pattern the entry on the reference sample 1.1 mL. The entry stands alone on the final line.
7 mL
